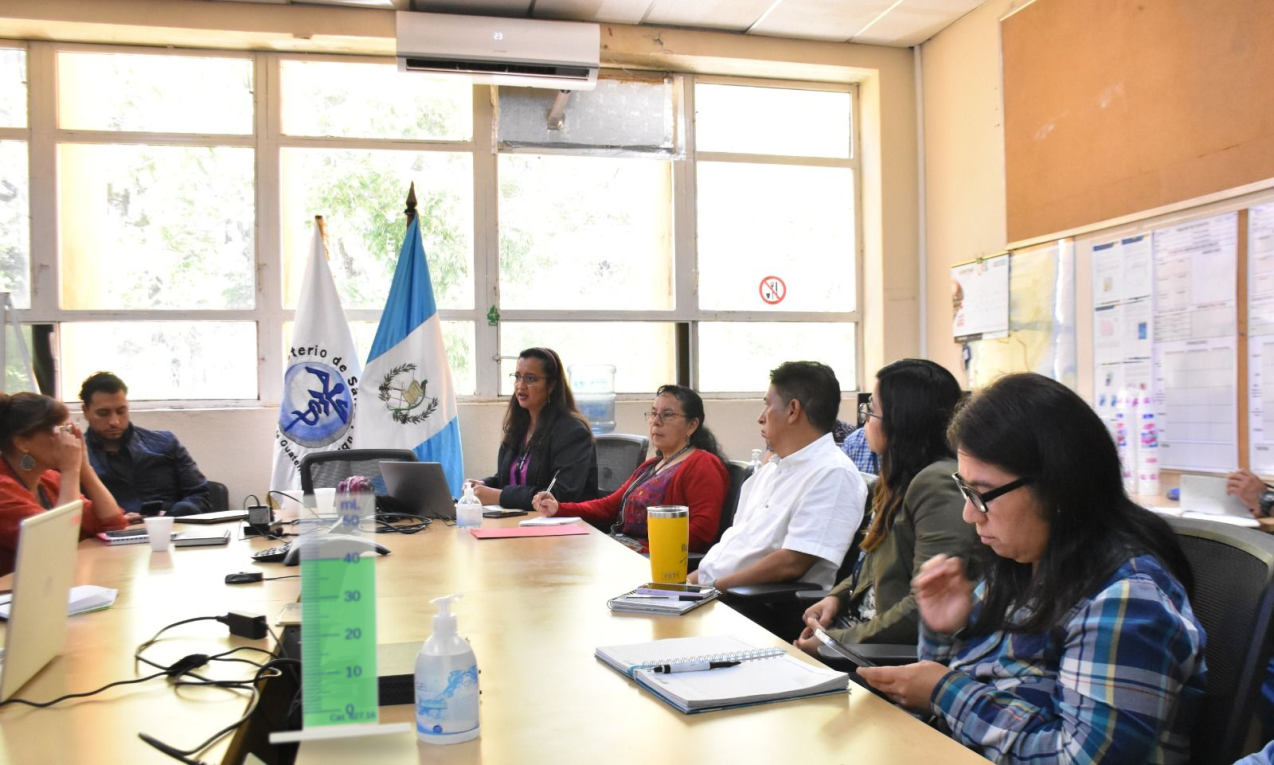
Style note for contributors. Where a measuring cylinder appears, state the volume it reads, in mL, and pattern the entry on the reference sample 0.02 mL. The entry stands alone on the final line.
40 mL
